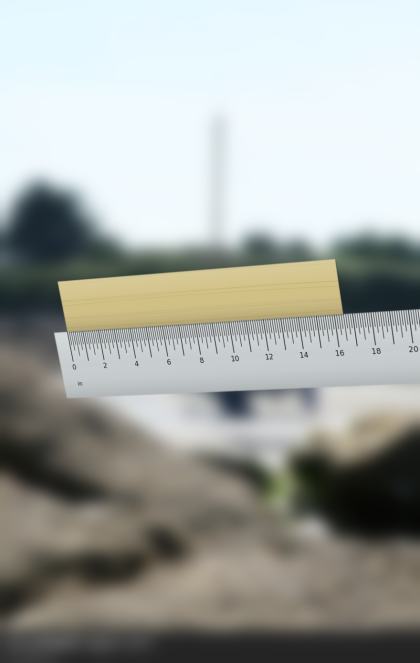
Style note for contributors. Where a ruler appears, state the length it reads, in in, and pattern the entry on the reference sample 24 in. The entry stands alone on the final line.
16.5 in
